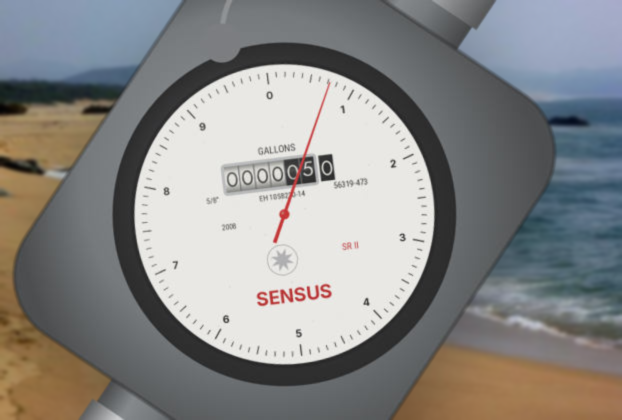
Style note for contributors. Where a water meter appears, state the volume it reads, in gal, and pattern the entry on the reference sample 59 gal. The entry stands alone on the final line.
50.7 gal
